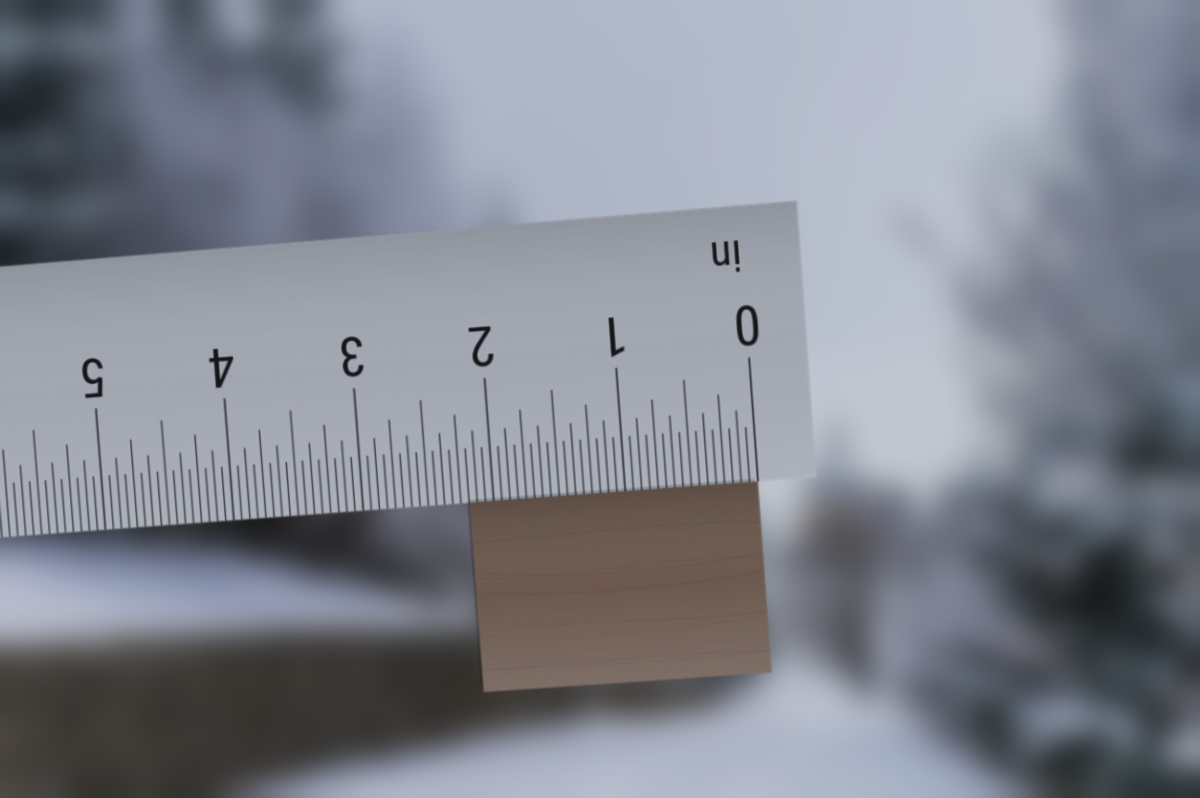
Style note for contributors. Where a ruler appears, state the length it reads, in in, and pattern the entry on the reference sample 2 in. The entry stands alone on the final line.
2.1875 in
